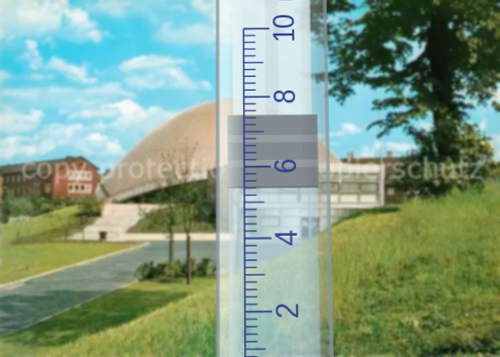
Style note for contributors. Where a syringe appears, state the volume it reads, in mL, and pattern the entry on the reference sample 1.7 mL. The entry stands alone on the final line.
5.4 mL
